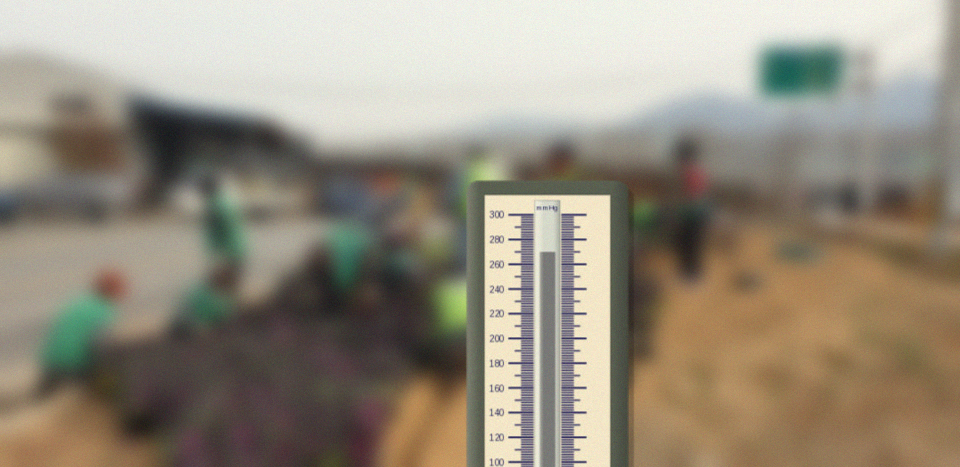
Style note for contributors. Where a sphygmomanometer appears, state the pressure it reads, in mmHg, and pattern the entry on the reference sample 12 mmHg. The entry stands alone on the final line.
270 mmHg
